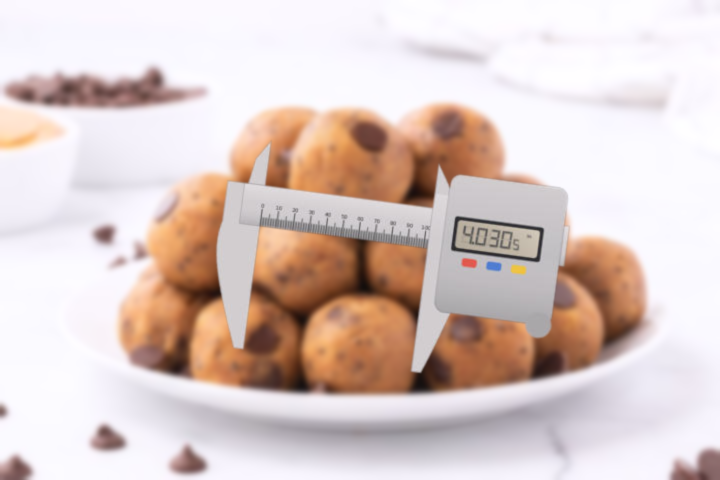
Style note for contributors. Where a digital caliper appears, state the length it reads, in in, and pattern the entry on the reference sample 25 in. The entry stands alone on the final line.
4.0305 in
